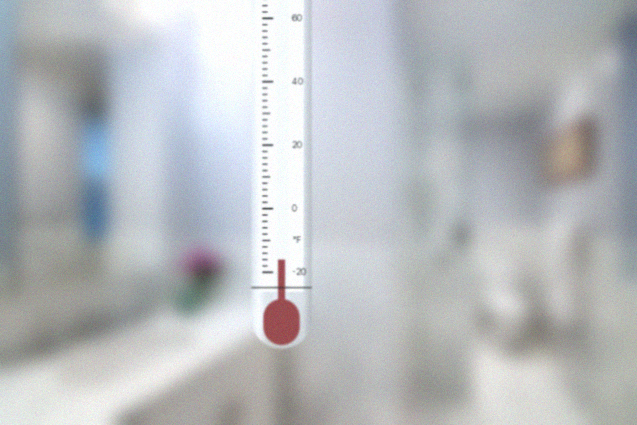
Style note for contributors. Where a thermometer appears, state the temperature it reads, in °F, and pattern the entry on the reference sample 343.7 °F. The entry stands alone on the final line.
-16 °F
